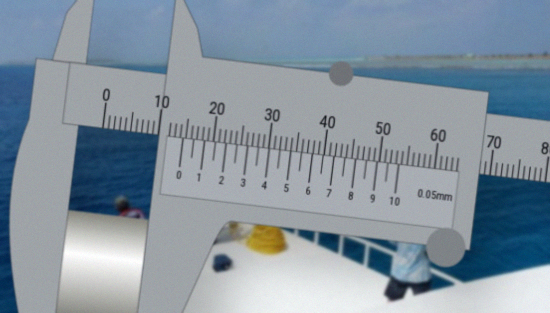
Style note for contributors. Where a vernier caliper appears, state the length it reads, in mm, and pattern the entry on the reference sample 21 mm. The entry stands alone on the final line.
14.5 mm
